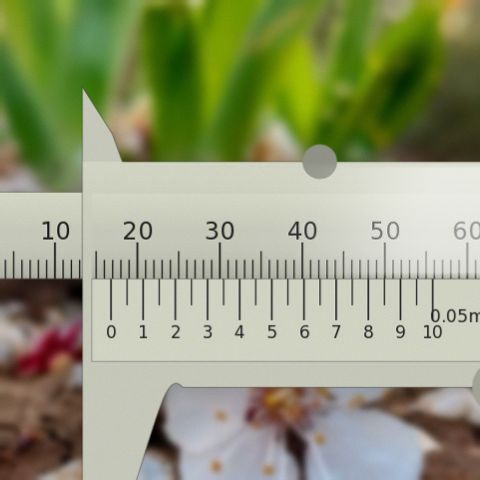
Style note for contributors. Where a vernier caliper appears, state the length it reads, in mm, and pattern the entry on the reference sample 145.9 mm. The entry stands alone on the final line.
16.8 mm
